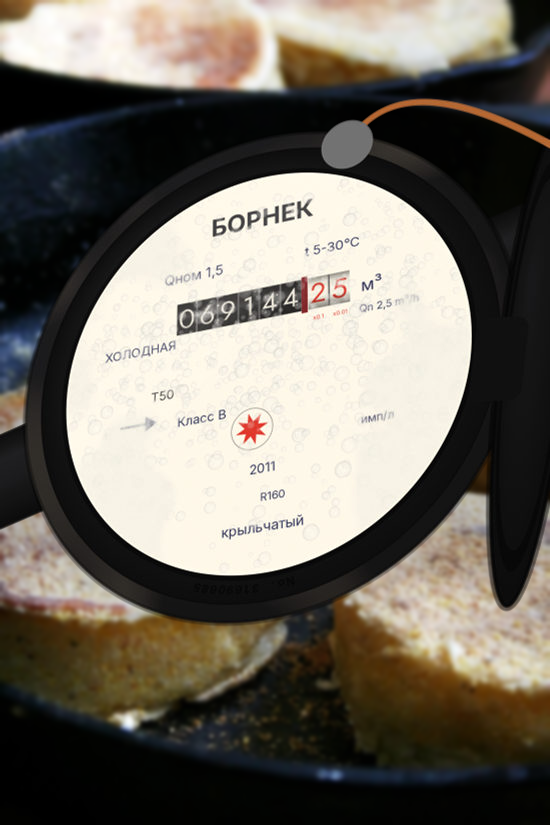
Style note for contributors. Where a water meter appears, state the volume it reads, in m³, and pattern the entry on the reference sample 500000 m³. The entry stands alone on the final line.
69144.25 m³
